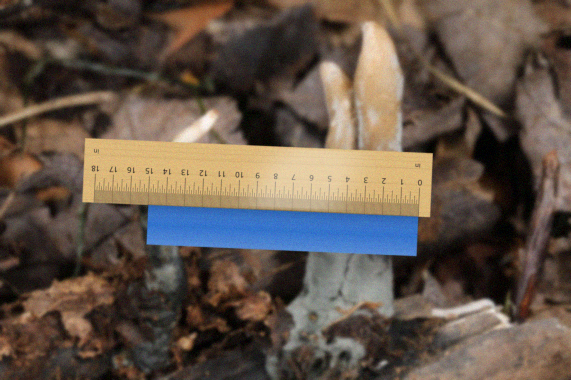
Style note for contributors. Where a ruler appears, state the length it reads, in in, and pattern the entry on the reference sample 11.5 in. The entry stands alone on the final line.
15 in
